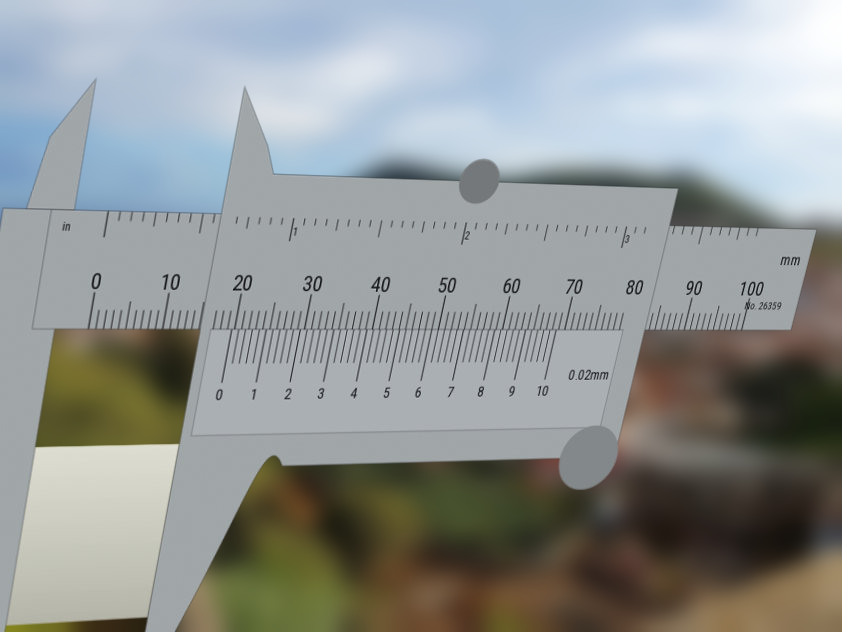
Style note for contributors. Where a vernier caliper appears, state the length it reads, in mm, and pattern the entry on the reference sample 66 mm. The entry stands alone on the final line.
19.6 mm
